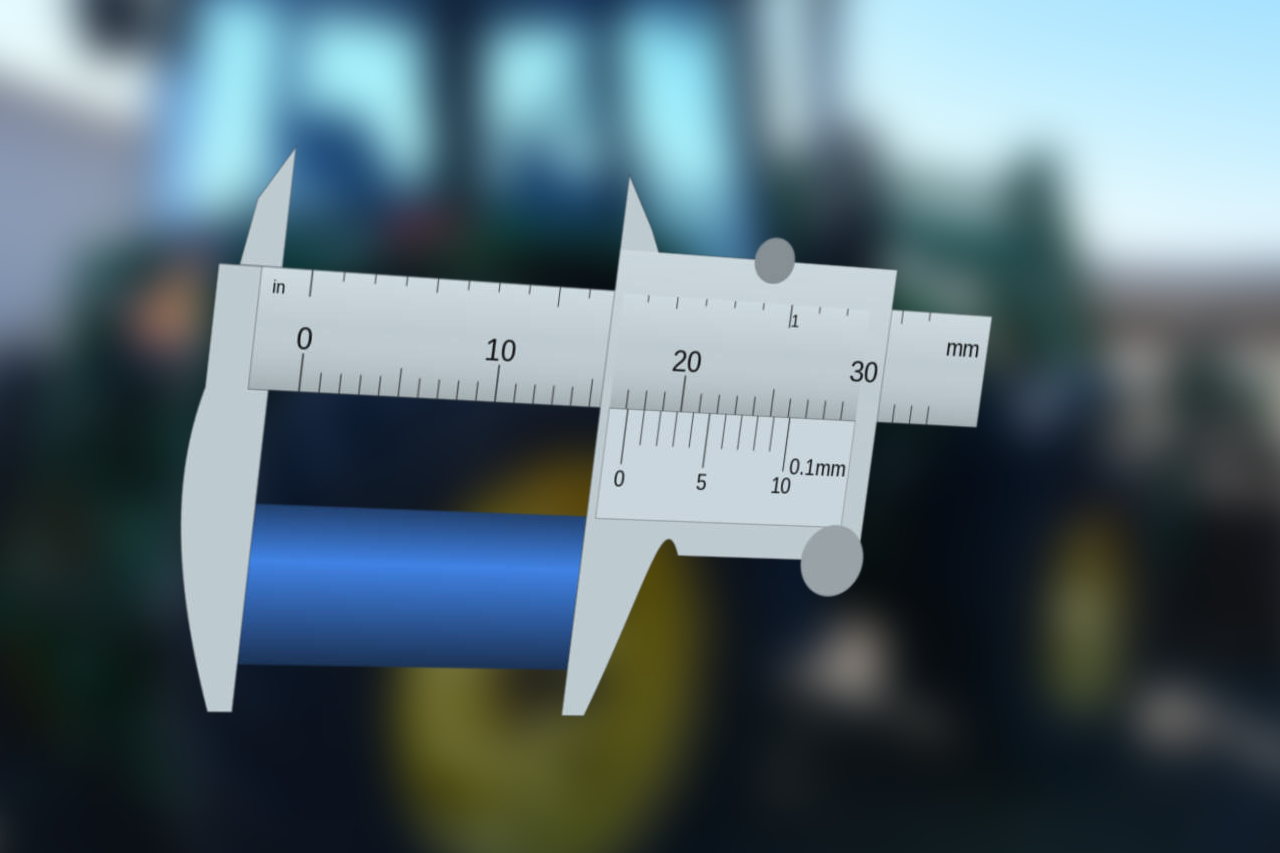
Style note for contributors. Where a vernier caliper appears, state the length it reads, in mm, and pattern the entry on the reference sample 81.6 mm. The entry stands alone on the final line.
17.1 mm
